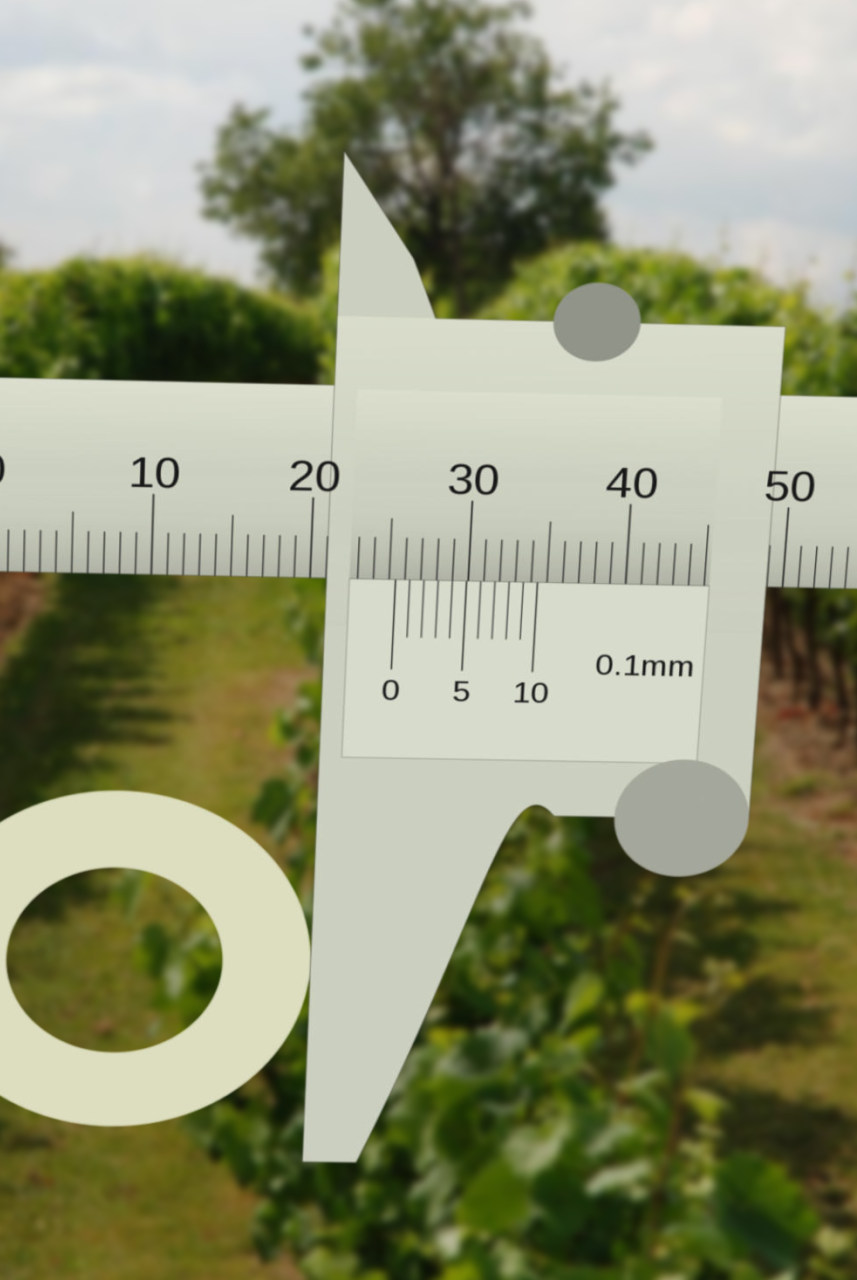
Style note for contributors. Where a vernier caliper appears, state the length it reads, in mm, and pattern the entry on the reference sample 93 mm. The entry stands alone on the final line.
25.4 mm
